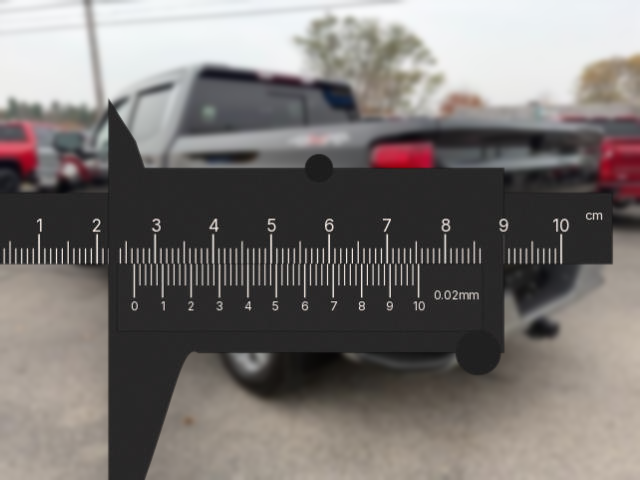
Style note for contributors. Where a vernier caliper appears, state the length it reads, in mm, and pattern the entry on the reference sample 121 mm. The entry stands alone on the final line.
26.4 mm
